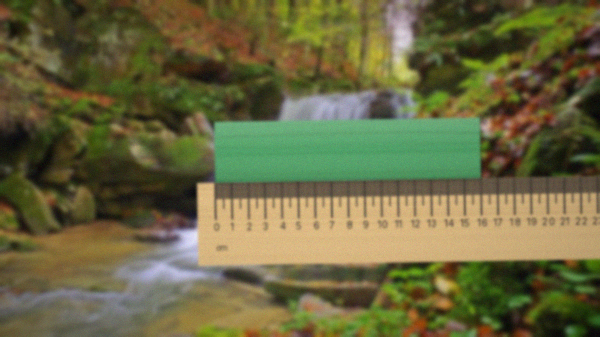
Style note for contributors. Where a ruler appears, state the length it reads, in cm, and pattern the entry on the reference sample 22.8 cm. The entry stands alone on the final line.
16 cm
